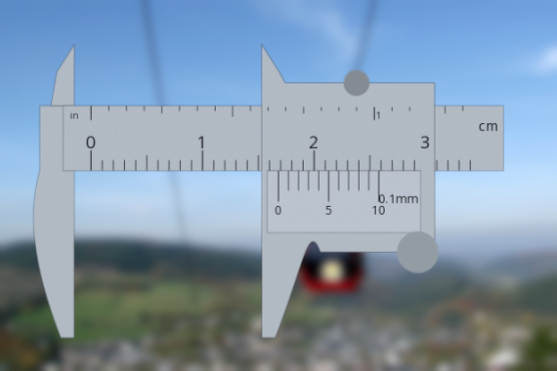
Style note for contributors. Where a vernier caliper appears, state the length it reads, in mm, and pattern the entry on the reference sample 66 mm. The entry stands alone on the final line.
16.8 mm
